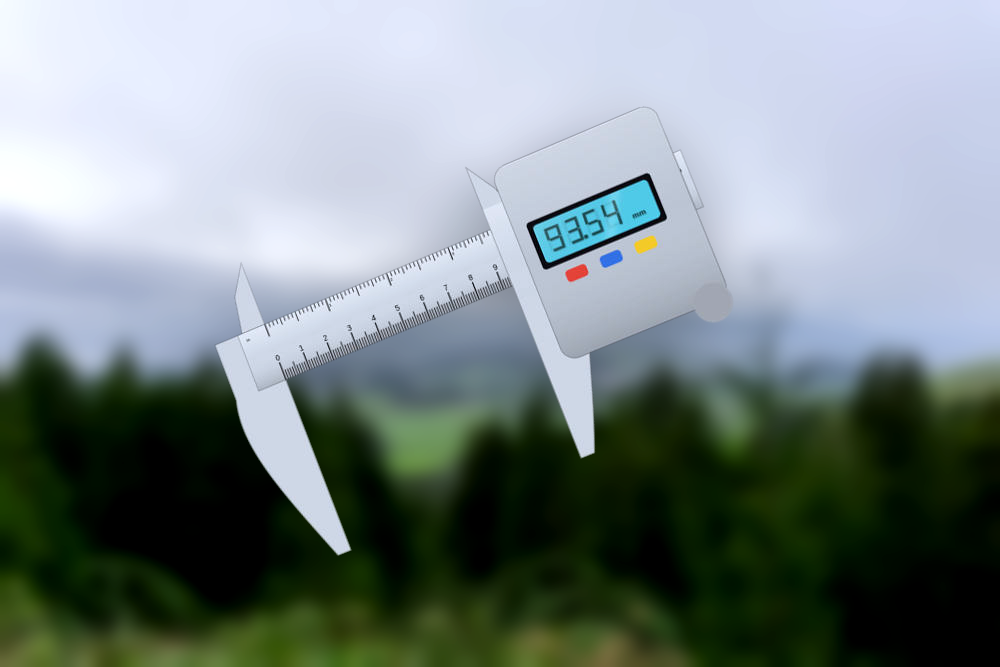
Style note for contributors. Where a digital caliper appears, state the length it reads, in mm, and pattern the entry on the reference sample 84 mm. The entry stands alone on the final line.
93.54 mm
